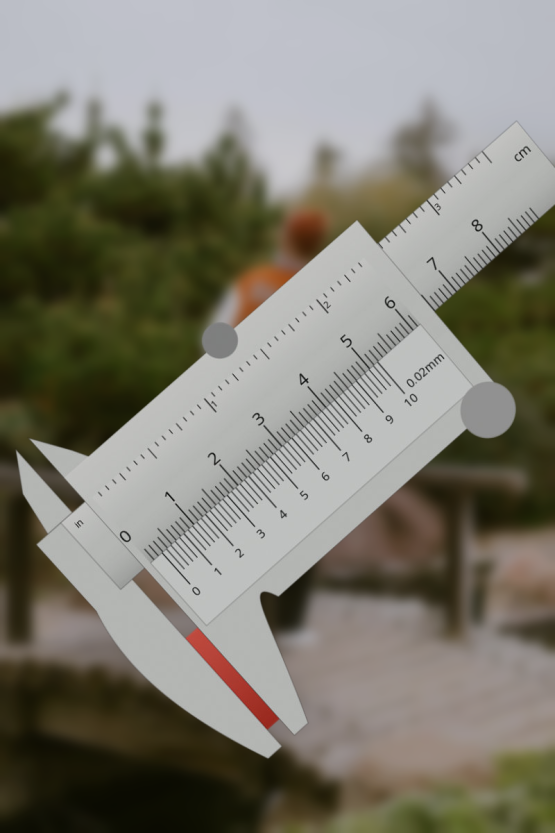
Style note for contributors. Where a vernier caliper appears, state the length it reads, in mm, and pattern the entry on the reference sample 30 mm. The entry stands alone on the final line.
2.8 mm
